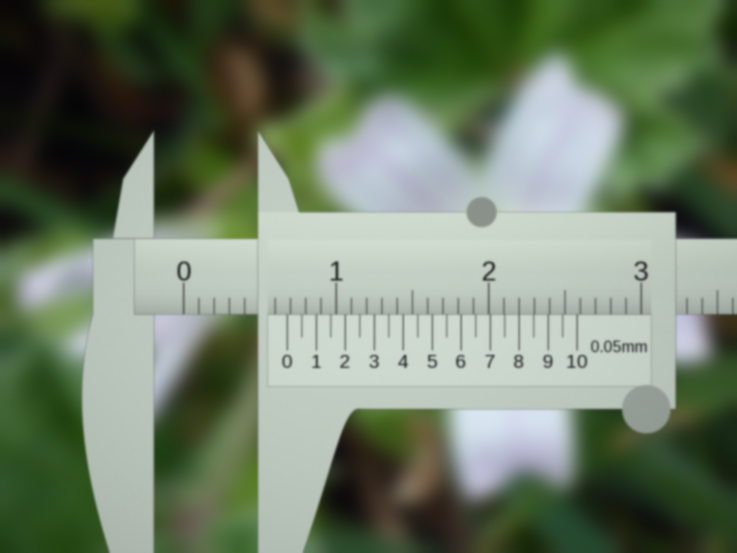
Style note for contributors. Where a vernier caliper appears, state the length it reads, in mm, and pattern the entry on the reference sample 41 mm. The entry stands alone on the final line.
6.8 mm
